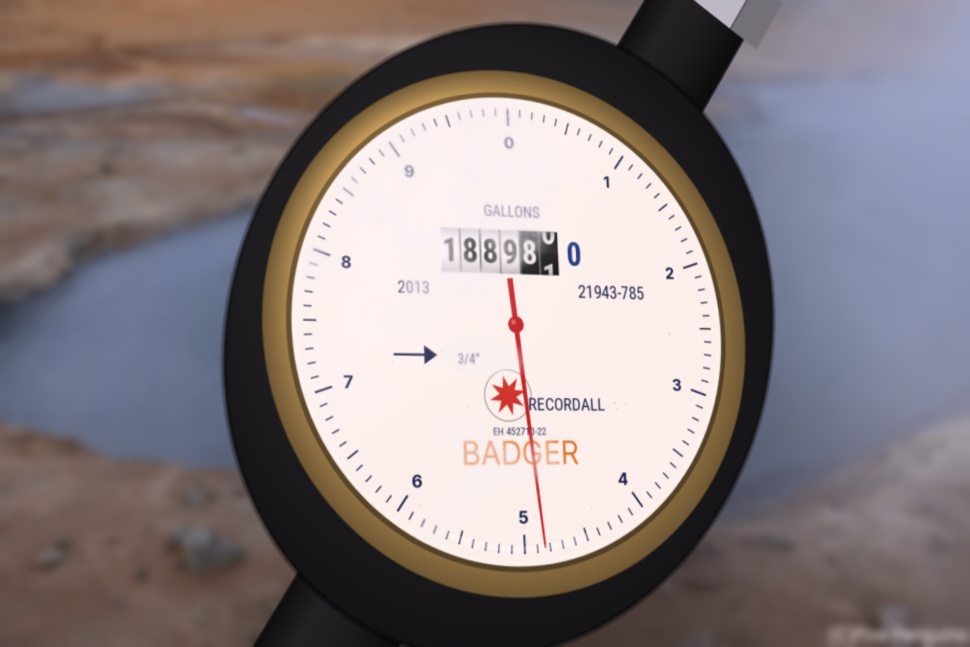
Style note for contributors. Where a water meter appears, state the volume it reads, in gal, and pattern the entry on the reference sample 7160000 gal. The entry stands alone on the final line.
1889804.8 gal
